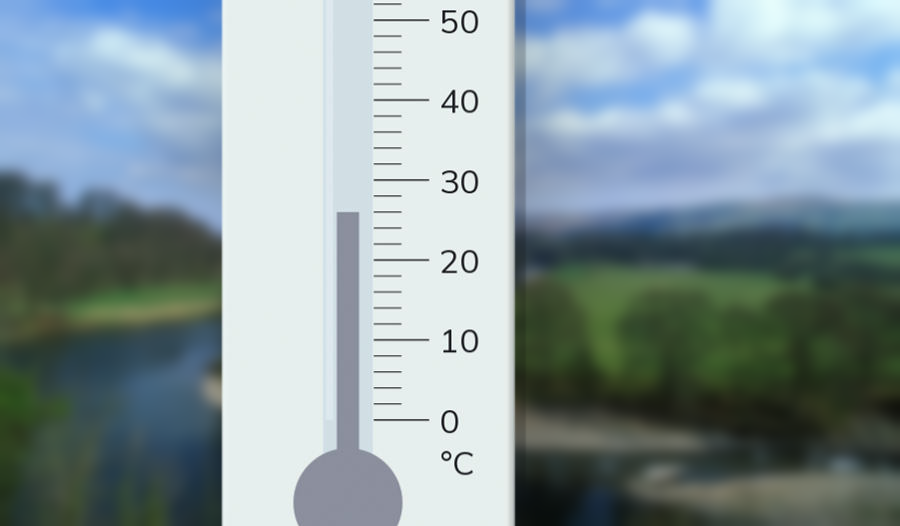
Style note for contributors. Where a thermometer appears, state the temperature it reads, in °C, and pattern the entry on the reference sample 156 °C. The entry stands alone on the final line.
26 °C
